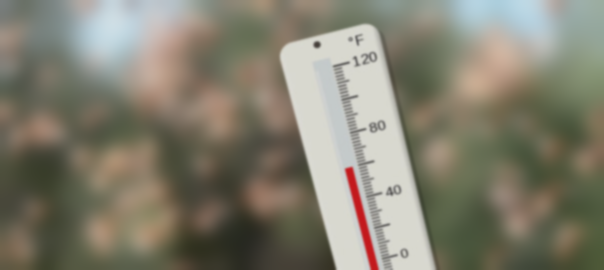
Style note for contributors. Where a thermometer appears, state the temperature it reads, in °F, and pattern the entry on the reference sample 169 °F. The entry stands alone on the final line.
60 °F
